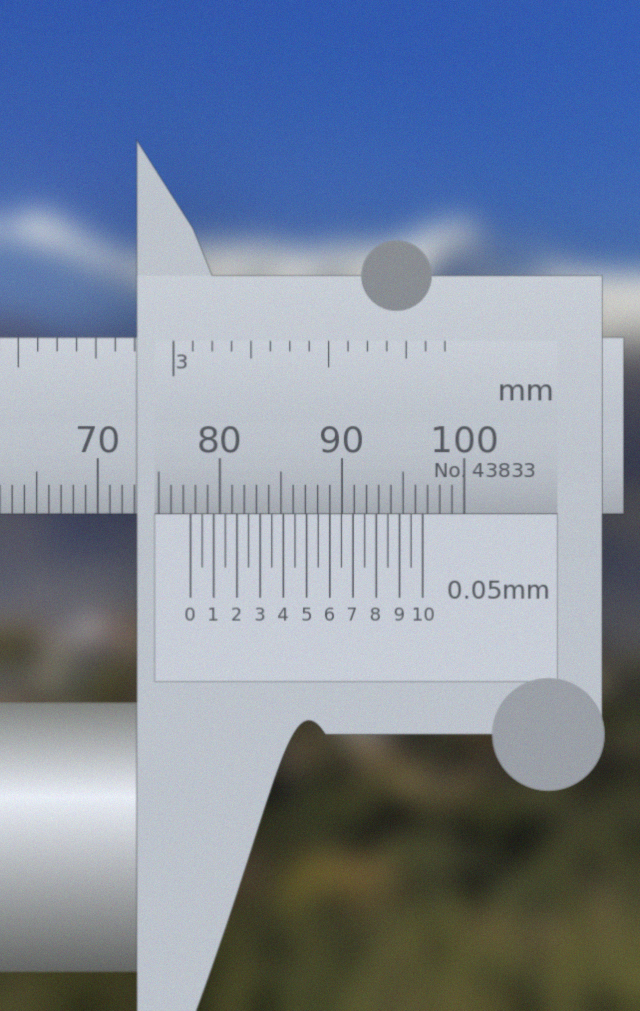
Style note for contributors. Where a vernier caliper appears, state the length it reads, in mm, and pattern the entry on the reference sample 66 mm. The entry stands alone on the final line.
77.6 mm
